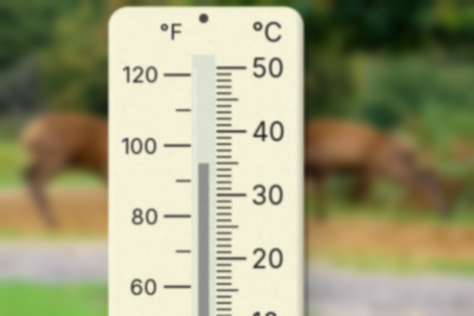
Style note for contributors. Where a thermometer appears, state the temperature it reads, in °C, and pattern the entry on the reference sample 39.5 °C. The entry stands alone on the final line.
35 °C
